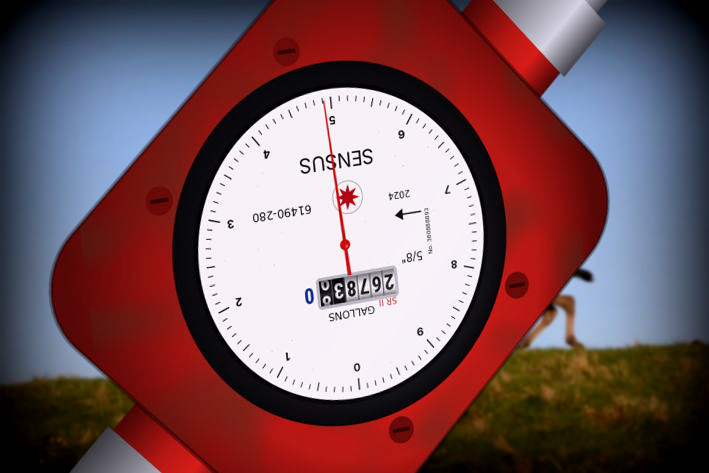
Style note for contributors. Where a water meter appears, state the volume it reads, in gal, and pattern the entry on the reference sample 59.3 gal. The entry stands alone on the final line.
2678384.9 gal
